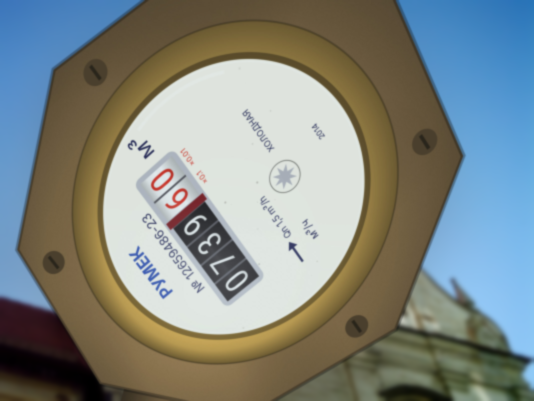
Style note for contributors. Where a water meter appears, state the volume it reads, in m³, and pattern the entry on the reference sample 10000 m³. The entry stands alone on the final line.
739.60 m³
